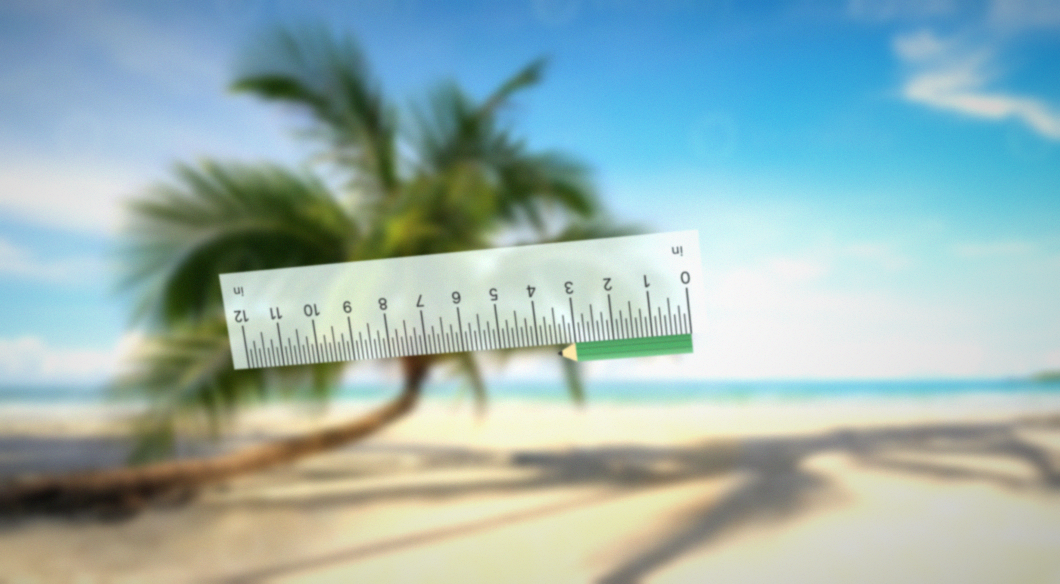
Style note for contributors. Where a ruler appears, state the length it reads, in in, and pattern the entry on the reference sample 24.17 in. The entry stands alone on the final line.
3.5 in
